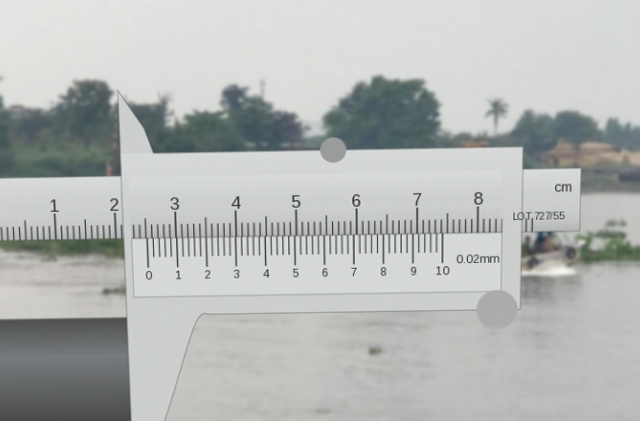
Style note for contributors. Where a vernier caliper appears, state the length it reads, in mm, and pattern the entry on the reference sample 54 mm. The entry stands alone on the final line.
25.2 mm
